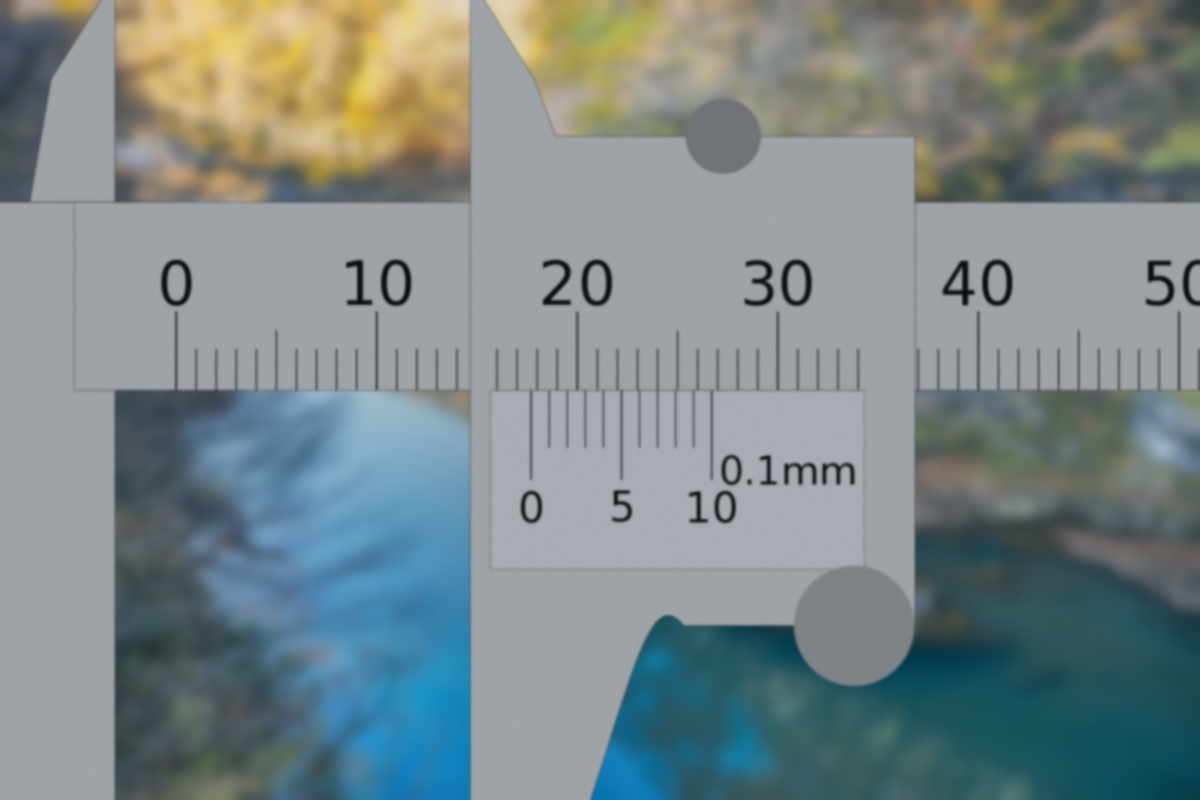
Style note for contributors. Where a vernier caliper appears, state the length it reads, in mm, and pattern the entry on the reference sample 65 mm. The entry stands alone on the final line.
17.7 mm
